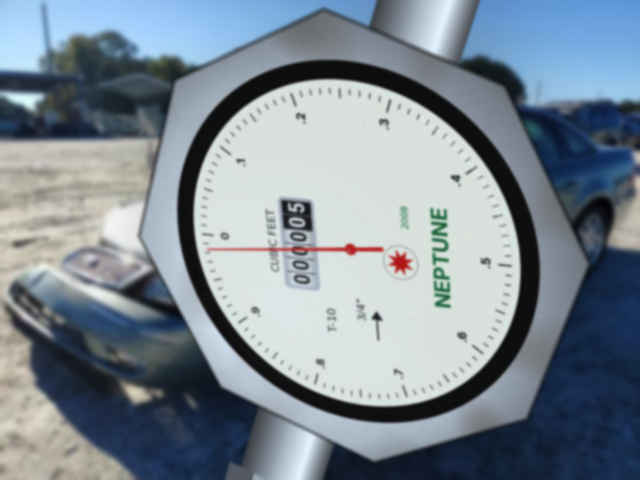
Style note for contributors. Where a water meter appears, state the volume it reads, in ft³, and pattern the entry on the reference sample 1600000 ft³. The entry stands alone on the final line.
4.98 ft³
